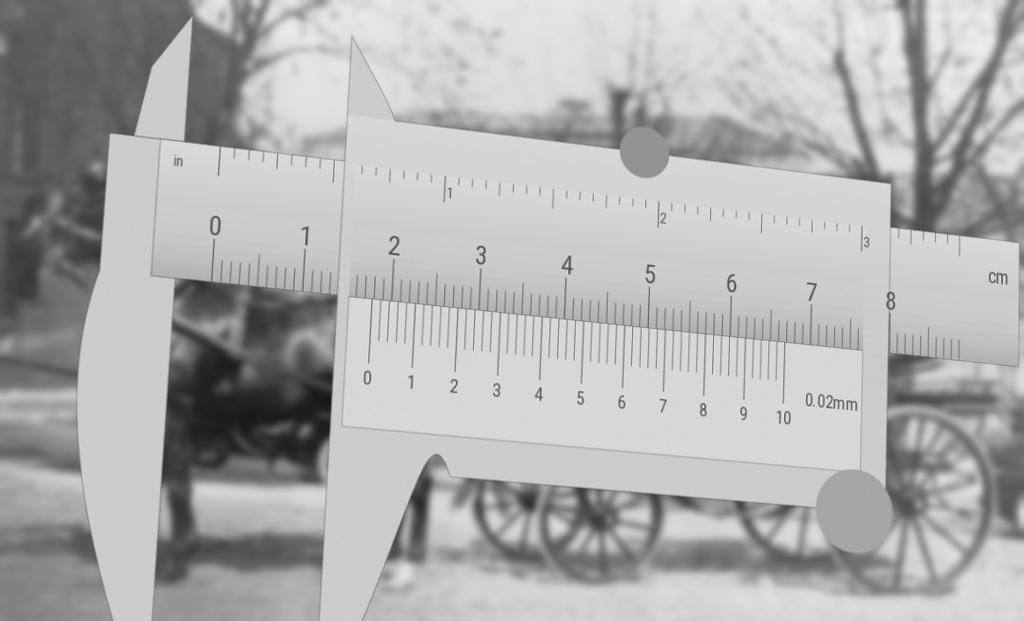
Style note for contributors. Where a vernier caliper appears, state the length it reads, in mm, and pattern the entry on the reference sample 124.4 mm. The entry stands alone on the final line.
17.8 mm
